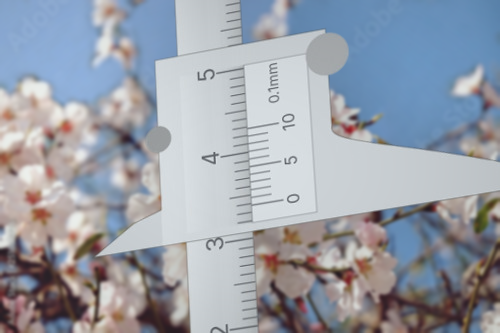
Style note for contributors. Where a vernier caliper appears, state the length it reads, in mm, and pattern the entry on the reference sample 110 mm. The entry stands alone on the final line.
33.8 mm
